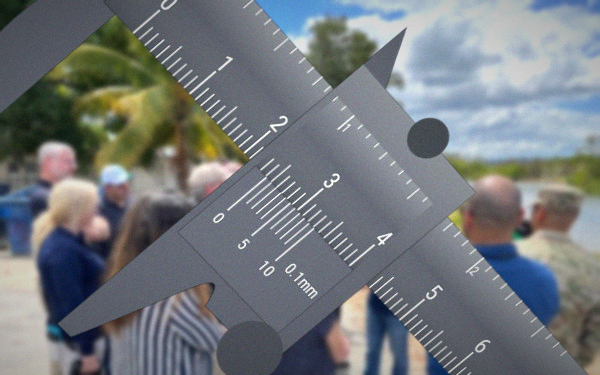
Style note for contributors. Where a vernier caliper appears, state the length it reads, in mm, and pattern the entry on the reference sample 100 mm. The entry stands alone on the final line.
24.2 mm
